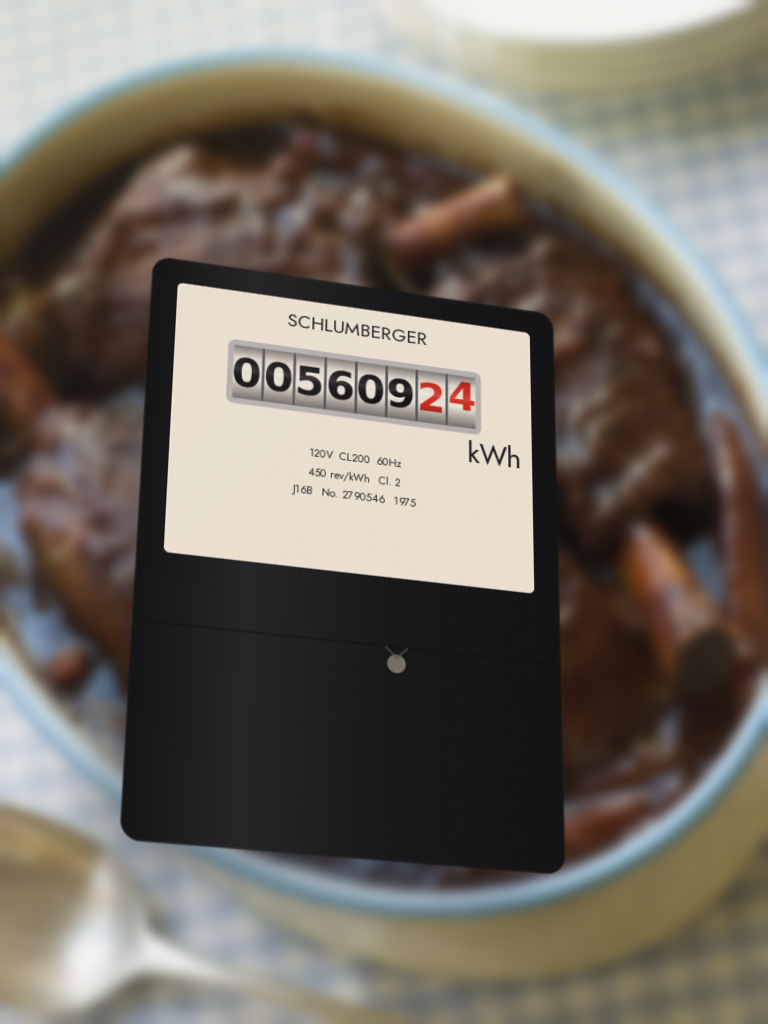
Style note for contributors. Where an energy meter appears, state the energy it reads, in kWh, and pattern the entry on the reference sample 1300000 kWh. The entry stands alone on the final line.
5609.24 kWh
